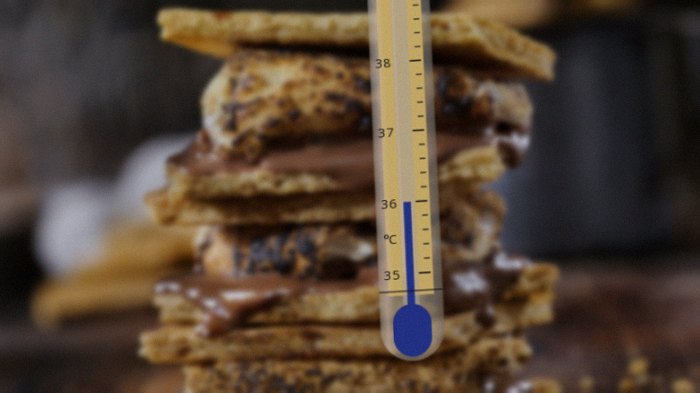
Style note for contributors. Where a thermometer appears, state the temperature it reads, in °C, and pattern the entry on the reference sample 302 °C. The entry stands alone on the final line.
36 °C
